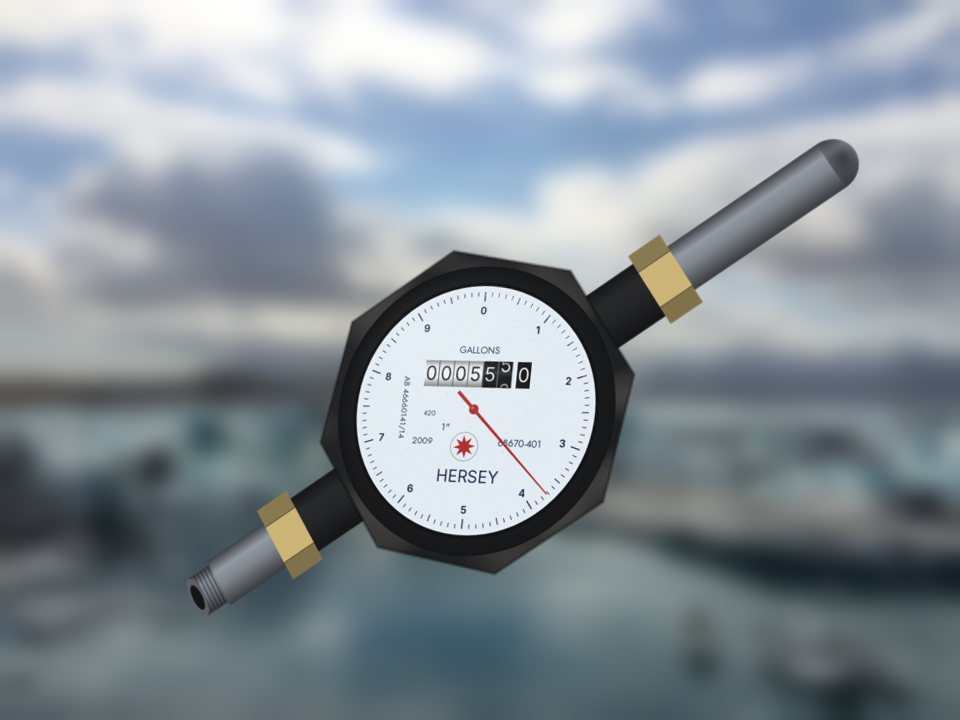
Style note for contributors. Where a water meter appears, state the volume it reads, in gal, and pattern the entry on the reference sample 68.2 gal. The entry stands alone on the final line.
5553.7 gal
